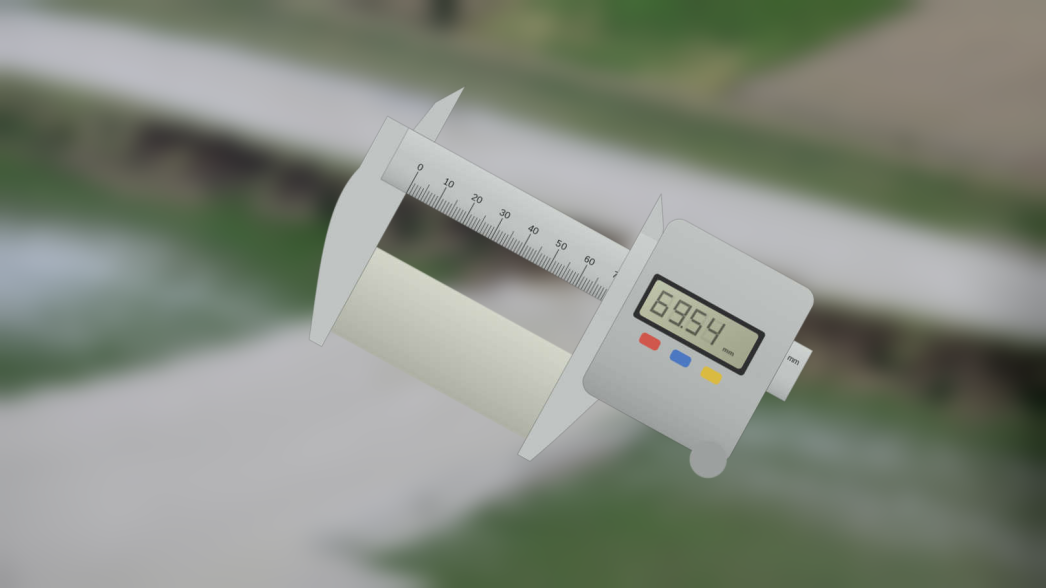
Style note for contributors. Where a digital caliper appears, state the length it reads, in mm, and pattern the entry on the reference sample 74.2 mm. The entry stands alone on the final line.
69.54 mm
